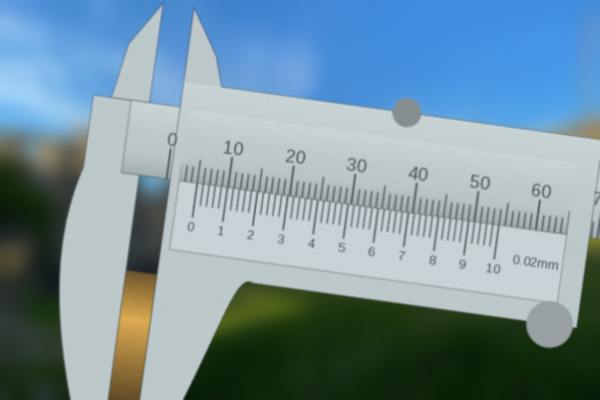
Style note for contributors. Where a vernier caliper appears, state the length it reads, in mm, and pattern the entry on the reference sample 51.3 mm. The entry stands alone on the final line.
5.0 mm
